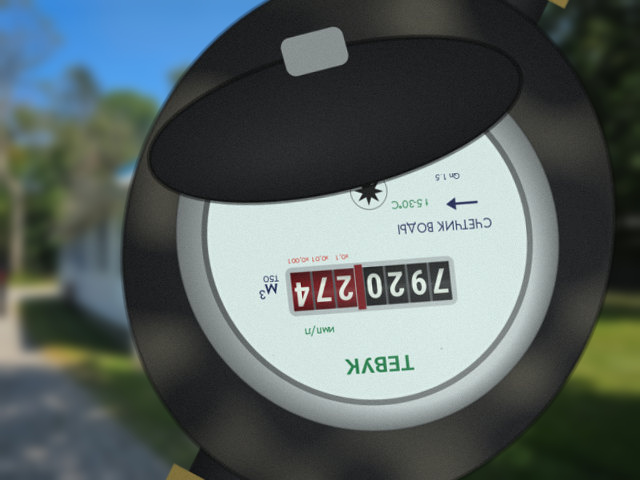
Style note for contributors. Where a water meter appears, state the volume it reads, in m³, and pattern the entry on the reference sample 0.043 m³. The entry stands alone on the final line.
7920.274 m³
